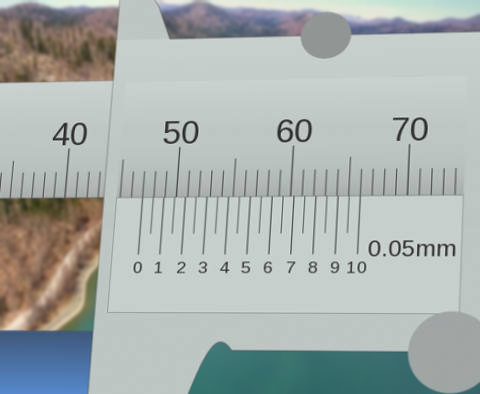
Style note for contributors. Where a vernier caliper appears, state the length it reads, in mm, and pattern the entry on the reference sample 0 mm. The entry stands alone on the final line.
47.0 mm
